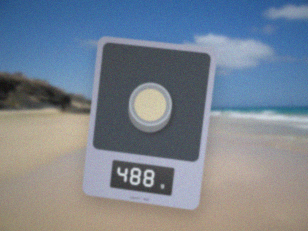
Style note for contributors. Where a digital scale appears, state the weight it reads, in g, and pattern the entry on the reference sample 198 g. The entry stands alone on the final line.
488 g
